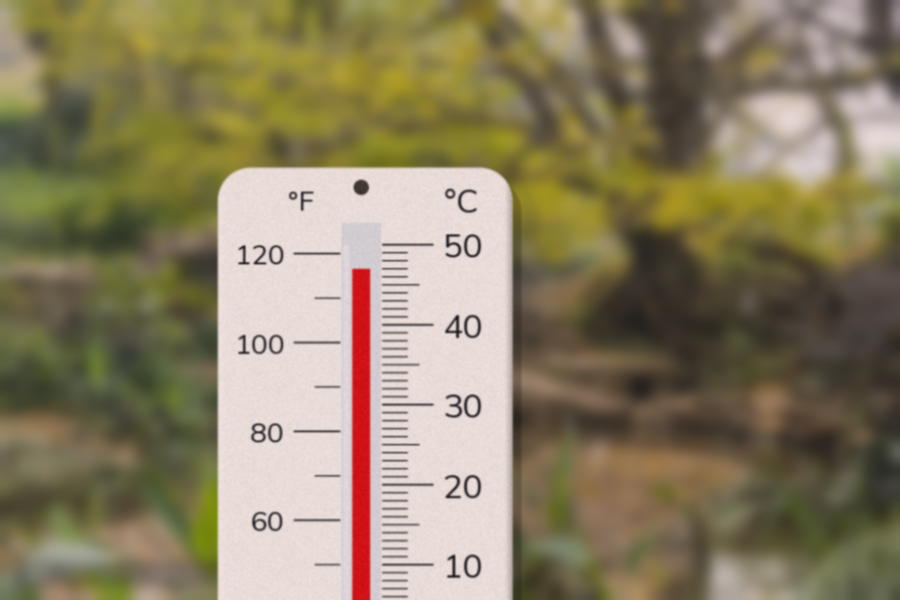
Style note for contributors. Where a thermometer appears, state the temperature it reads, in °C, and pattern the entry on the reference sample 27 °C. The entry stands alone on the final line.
47 °C
